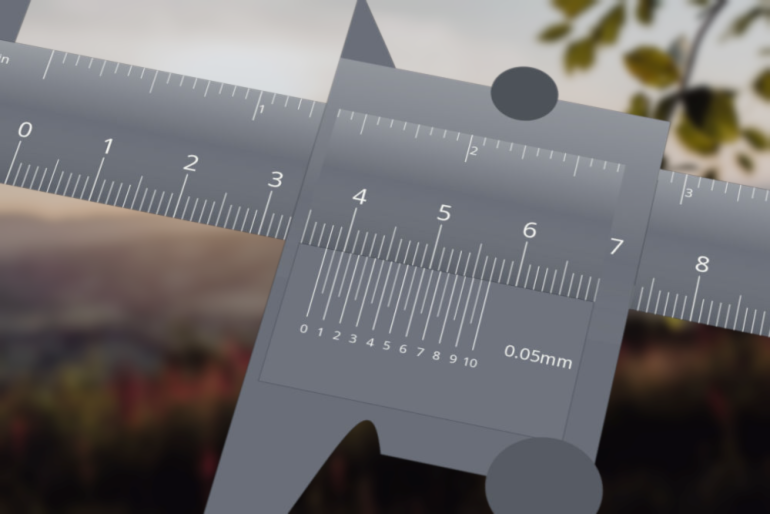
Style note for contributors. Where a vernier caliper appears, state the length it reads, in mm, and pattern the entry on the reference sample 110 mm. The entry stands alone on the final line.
38.0 mm
